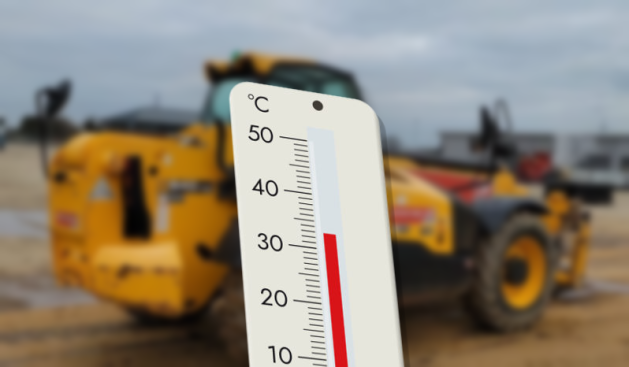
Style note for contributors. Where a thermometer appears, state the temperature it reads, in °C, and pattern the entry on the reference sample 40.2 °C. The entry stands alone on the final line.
33 °C
